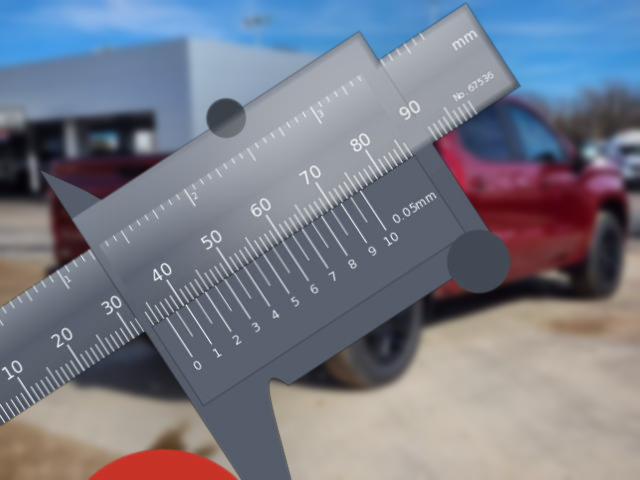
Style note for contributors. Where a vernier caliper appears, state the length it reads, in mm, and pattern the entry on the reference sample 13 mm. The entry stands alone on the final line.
36.5 mm
